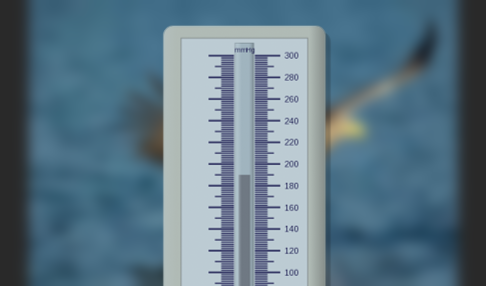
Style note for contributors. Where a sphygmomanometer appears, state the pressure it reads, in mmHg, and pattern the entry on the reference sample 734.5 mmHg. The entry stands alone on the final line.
190 mmHg
